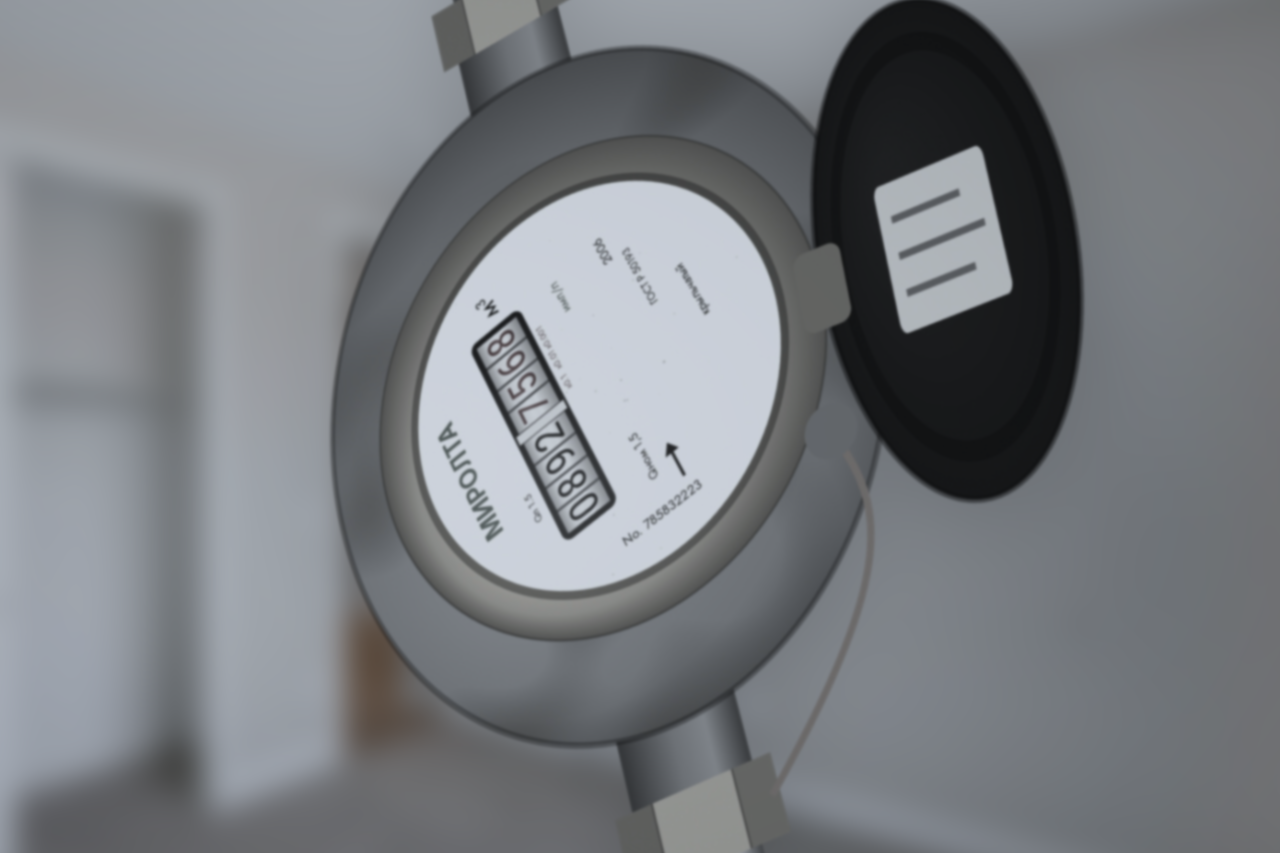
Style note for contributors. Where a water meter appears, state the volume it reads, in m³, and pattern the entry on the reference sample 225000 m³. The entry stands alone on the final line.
892.7568 m³
